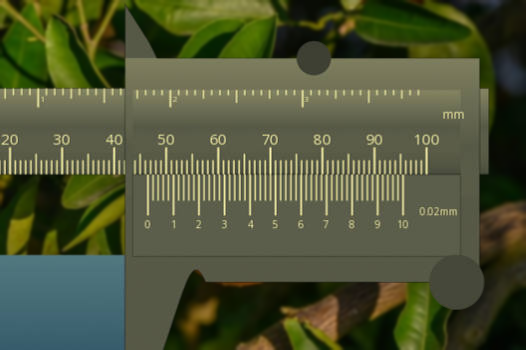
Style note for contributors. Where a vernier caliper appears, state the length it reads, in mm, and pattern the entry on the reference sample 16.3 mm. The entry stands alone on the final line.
46.5 mm
